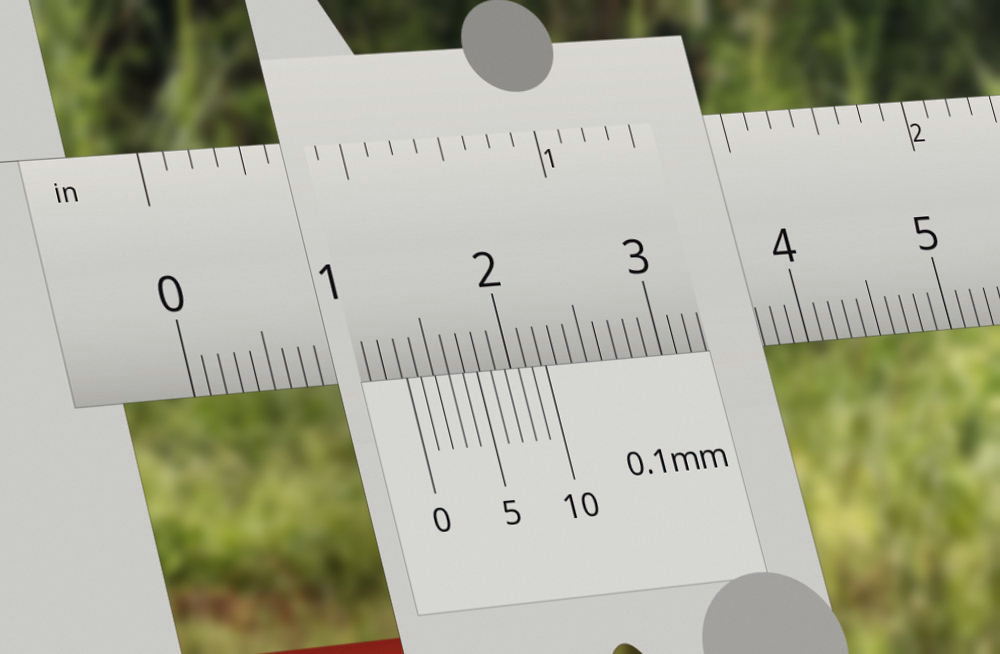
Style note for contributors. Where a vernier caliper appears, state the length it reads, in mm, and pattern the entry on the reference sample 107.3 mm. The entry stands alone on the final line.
13.3 mm
